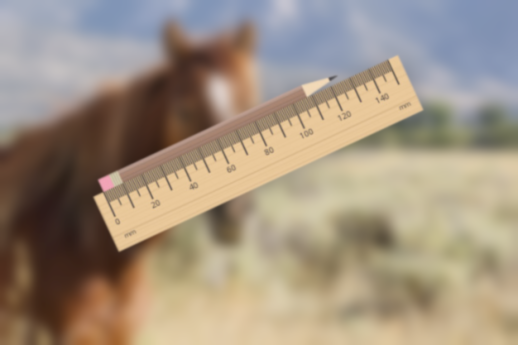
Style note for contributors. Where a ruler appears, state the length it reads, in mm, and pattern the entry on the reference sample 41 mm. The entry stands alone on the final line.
125 mm
